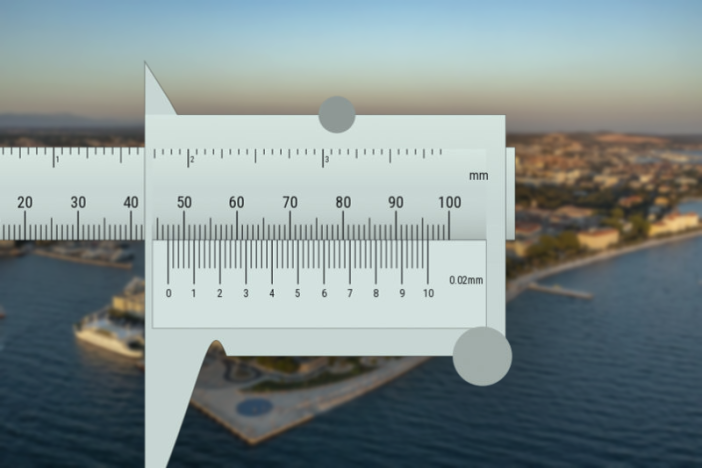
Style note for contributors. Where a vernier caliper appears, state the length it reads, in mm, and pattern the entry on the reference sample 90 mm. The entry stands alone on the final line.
47.0 mm
